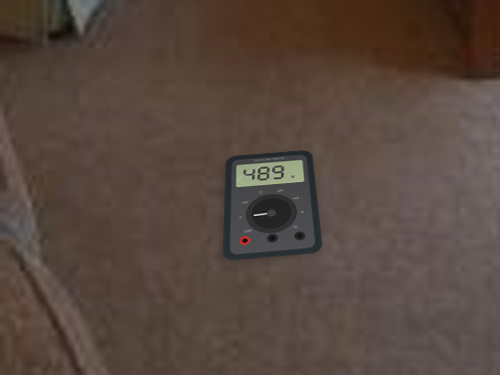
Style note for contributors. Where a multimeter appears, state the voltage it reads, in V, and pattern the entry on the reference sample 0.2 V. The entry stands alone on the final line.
489 V
